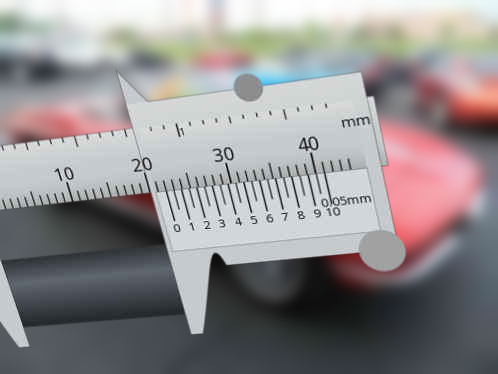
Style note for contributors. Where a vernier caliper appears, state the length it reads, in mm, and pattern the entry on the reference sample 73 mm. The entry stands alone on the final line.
22.0 mm
